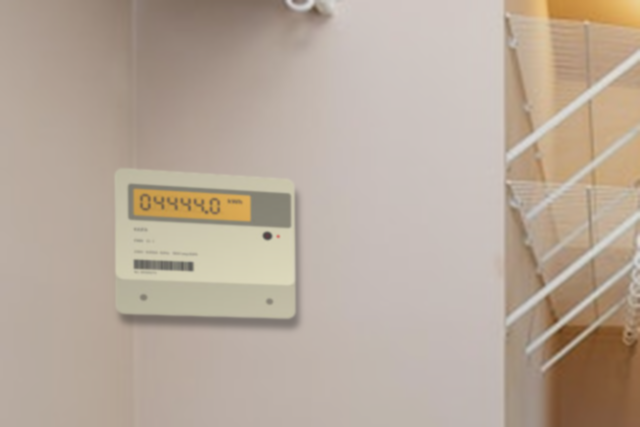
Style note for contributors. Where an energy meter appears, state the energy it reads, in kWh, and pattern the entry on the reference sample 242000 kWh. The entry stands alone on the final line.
4444.0 kWh
